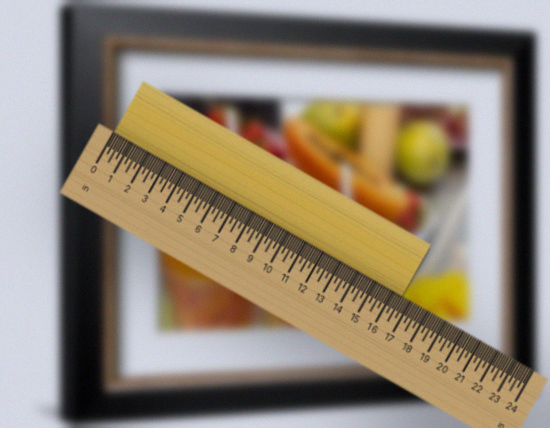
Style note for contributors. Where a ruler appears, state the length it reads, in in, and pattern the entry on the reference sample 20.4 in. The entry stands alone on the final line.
16.5 in
